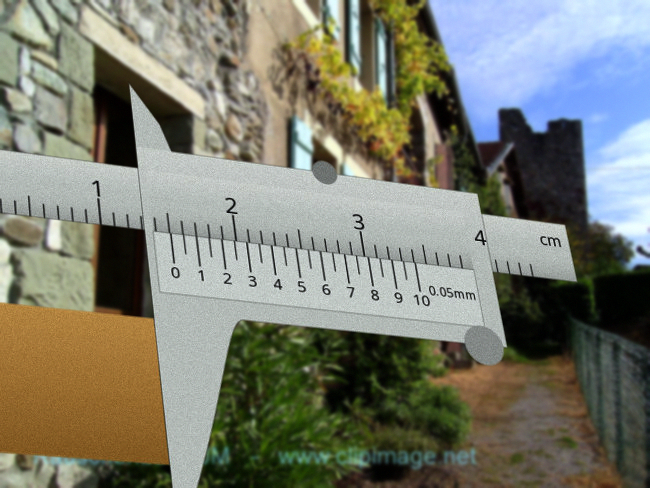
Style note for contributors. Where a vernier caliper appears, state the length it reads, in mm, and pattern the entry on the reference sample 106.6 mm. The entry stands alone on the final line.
15.1 mm
